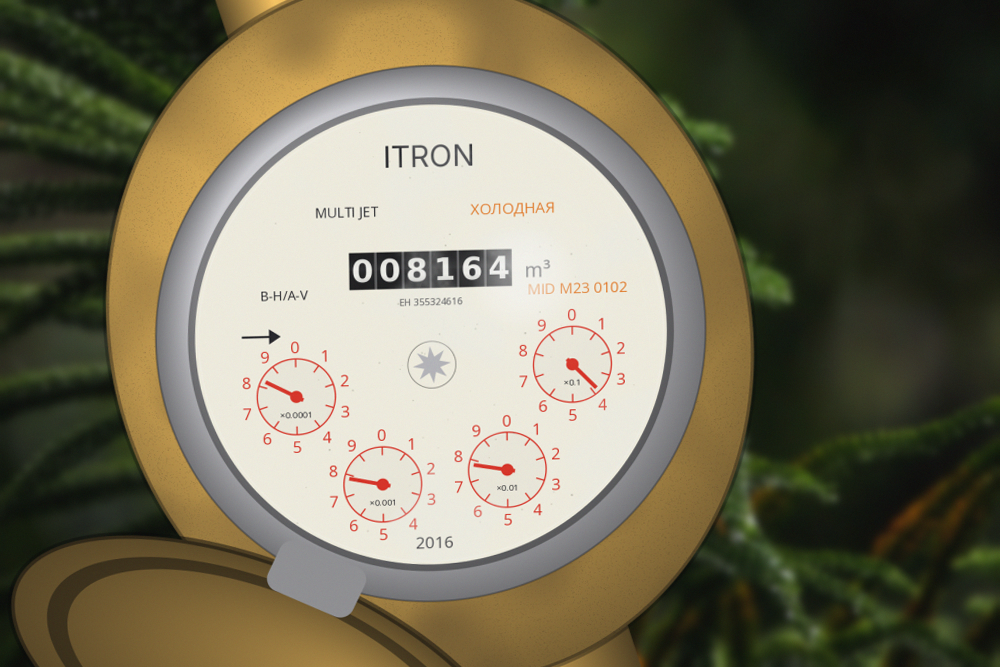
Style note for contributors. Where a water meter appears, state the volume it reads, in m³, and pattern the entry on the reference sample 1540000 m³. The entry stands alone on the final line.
8164.3778 m³
